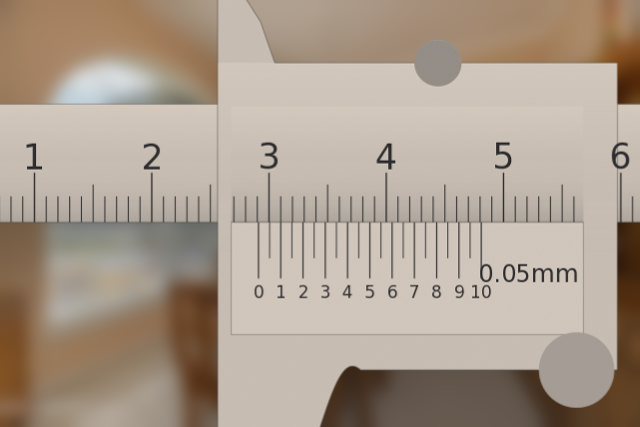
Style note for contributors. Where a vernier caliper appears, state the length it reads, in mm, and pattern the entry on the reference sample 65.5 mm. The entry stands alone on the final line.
29.1 mm
